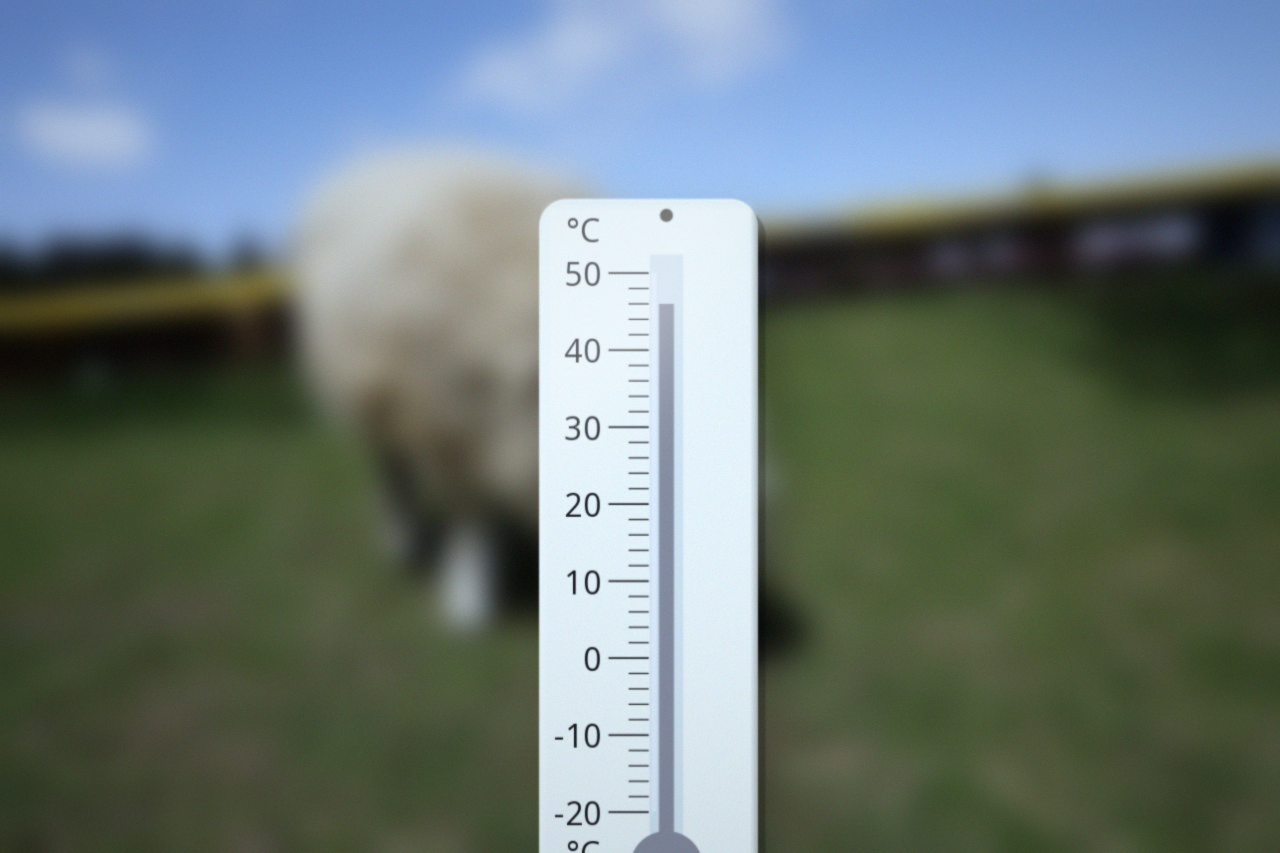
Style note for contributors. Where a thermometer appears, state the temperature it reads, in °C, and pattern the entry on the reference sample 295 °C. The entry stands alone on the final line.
46 °C
